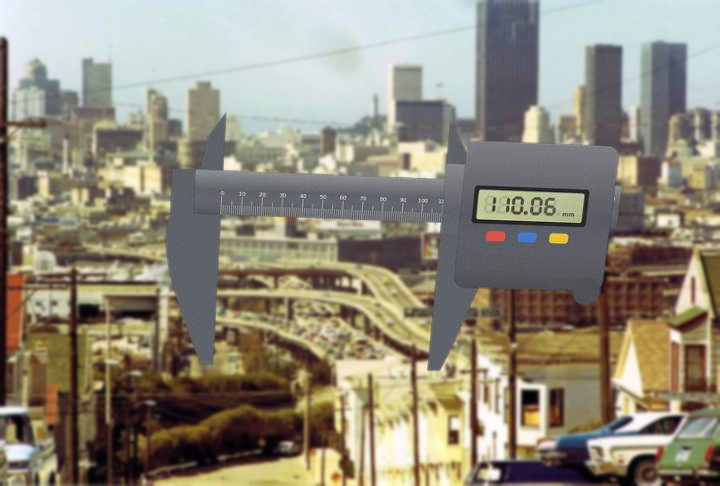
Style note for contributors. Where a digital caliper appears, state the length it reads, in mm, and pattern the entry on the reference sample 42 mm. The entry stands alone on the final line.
110.06 mm
